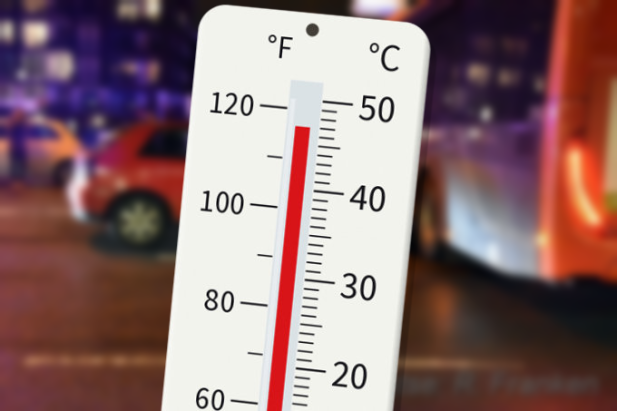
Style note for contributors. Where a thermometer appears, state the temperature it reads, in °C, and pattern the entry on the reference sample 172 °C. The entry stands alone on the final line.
47 °C
